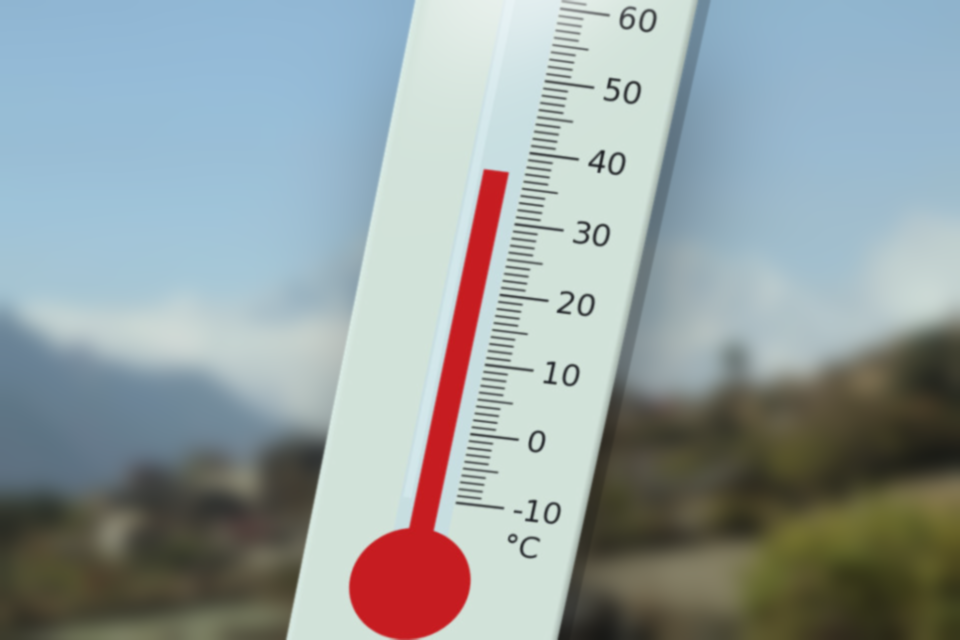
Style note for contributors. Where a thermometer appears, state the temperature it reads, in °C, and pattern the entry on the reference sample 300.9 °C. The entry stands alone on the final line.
37 °C
